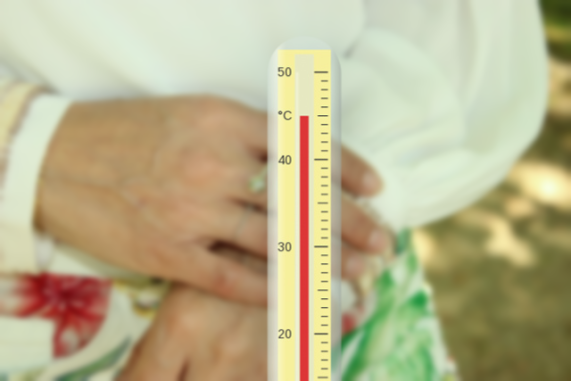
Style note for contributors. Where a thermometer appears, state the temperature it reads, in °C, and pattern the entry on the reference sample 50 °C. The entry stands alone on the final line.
45 °C
